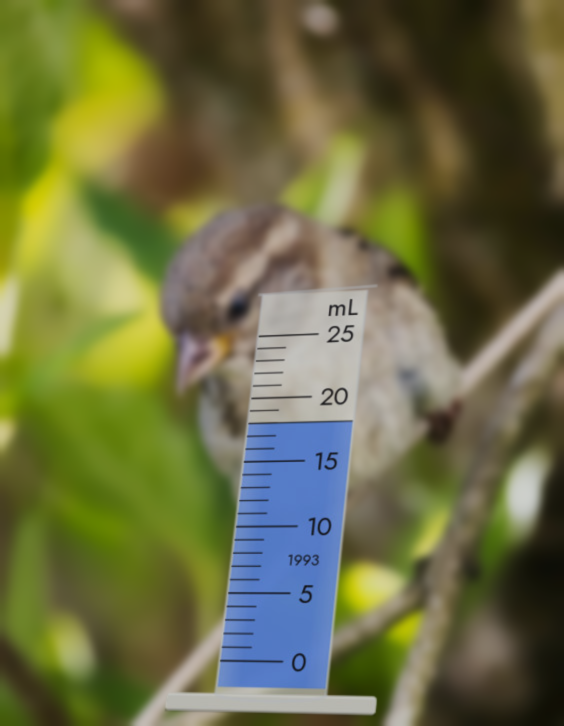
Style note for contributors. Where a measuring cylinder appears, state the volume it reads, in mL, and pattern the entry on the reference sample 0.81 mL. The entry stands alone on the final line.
18 mL
